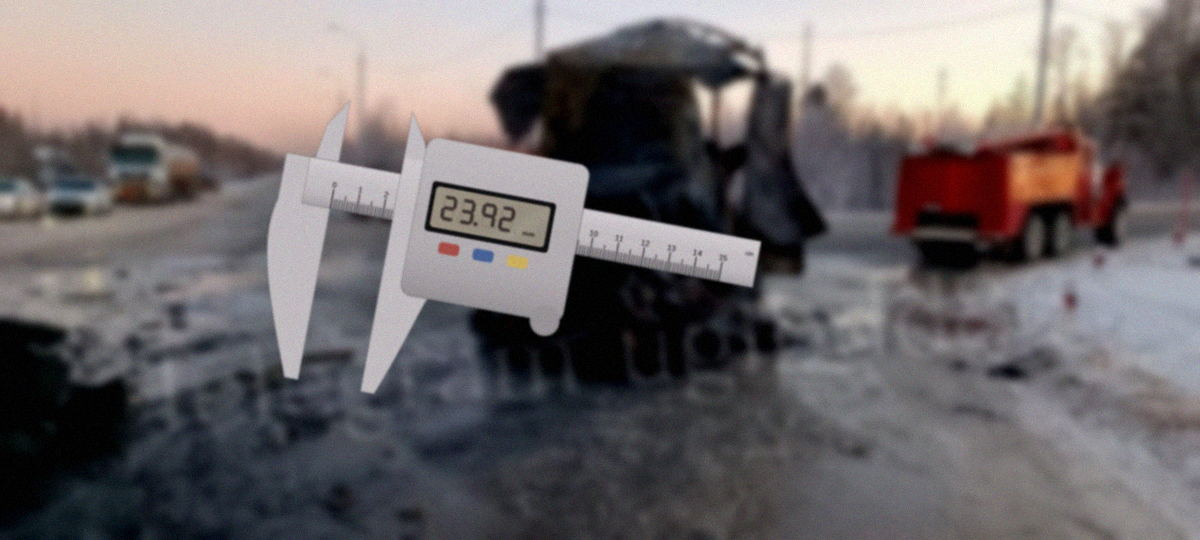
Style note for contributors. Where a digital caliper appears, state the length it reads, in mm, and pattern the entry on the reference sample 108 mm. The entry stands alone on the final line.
23.92 mm
